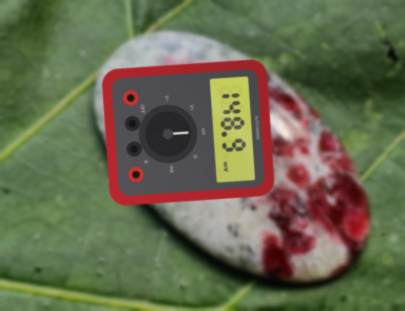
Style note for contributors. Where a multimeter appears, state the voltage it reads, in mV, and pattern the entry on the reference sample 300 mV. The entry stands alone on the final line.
148.9 mV
